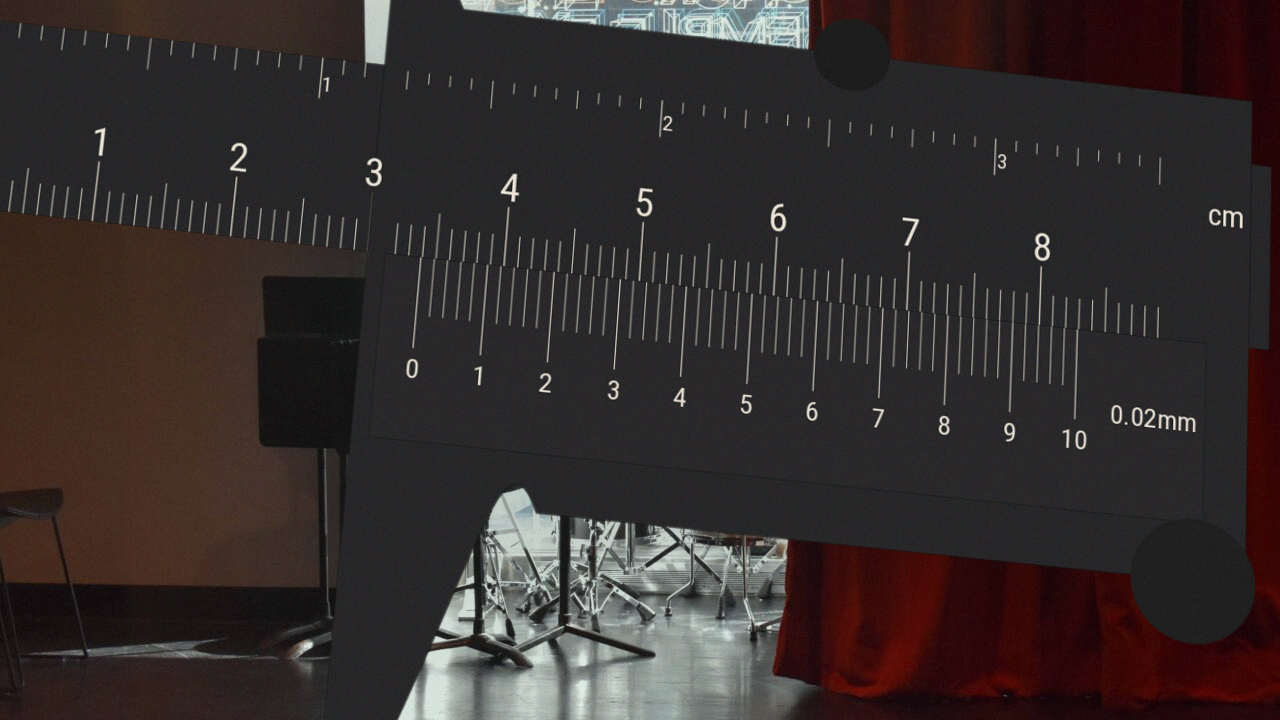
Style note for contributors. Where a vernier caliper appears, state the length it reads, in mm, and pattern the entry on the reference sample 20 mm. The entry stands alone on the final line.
33.9 mm
